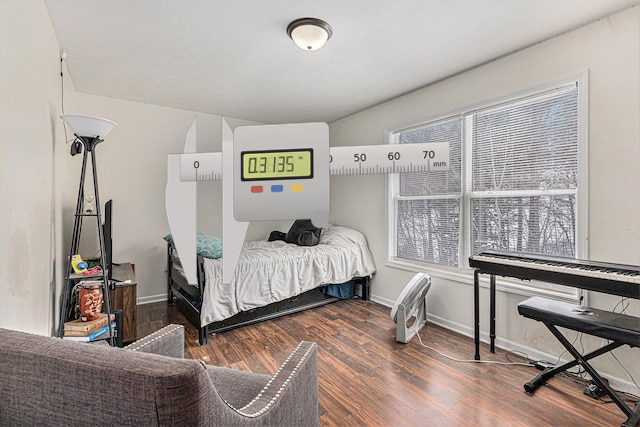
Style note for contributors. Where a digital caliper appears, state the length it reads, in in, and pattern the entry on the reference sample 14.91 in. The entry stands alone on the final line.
0.3135 in
